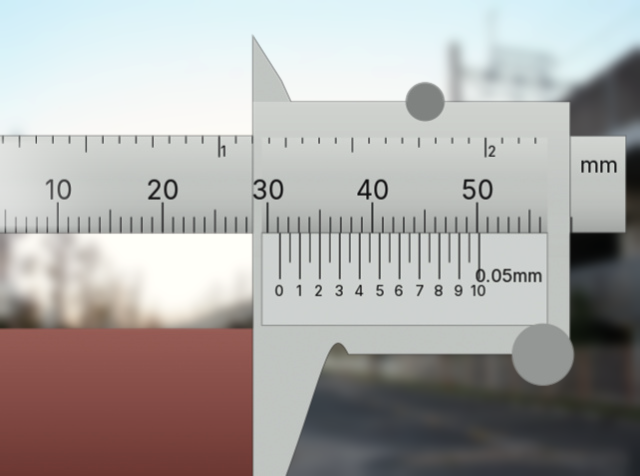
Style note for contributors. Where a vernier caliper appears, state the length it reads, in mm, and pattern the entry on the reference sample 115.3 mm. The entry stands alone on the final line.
31.2 mm
